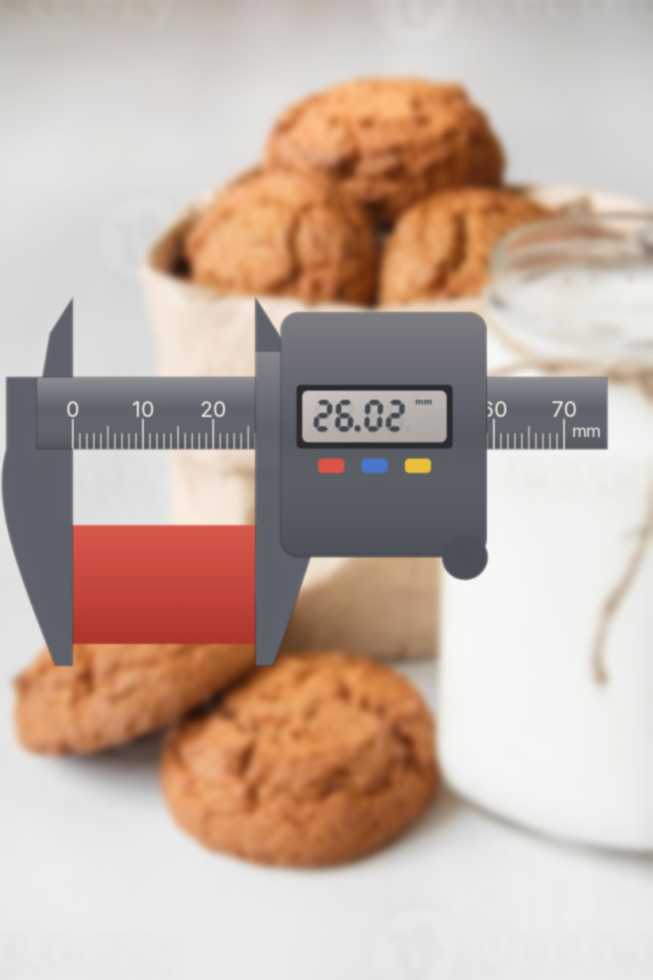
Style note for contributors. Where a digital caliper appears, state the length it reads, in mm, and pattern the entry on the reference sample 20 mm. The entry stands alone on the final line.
26.02 mm
